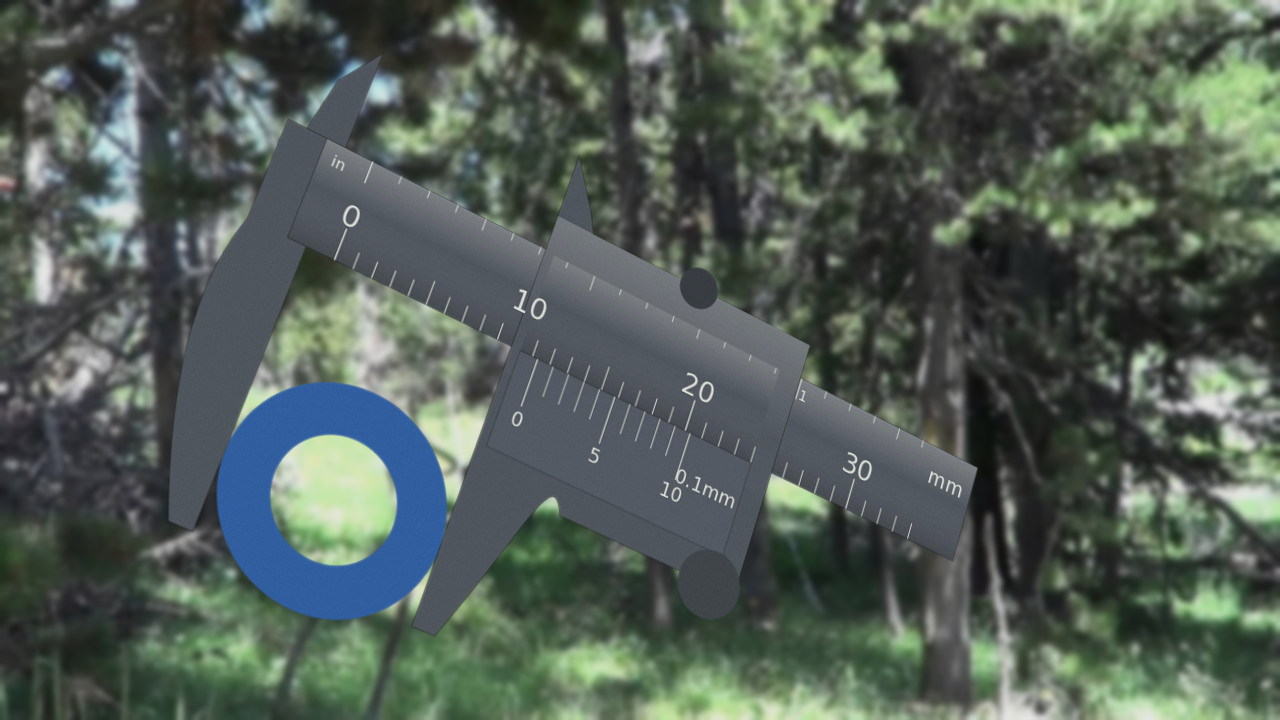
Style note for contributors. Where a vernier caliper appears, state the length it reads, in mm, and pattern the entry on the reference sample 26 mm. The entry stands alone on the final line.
11.3 mm
